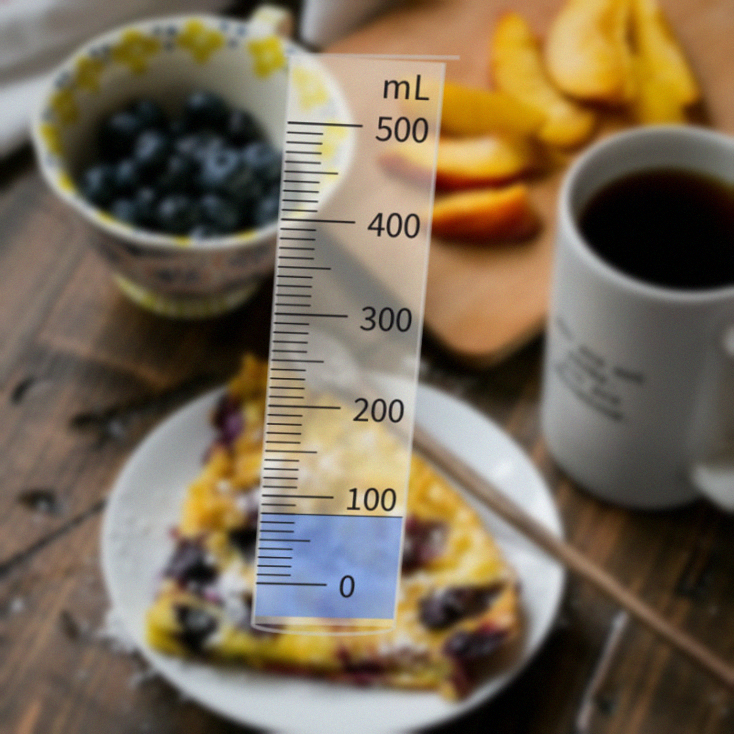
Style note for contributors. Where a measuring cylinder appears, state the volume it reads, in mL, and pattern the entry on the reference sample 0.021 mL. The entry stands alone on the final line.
80 mL
